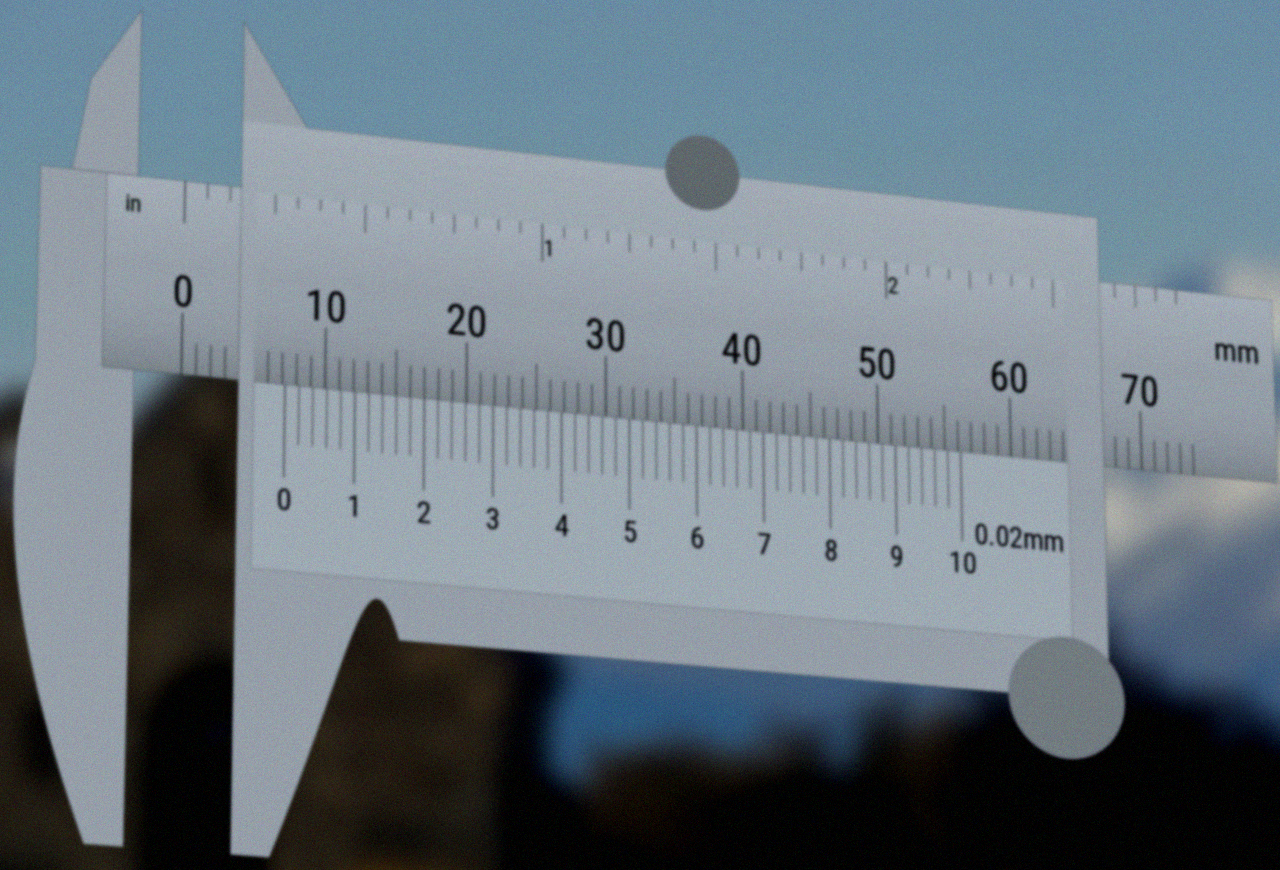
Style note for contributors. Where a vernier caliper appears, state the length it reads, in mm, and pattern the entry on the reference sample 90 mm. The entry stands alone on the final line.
7.2 mm
